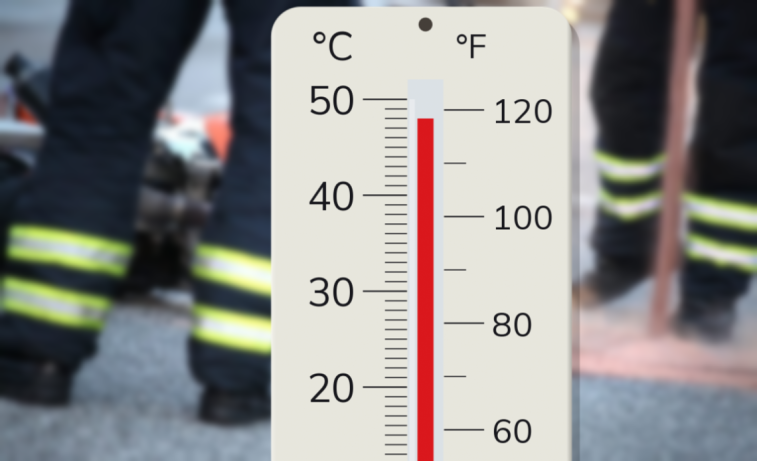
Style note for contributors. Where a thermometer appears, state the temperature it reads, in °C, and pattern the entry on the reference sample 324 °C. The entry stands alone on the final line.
48 °C
